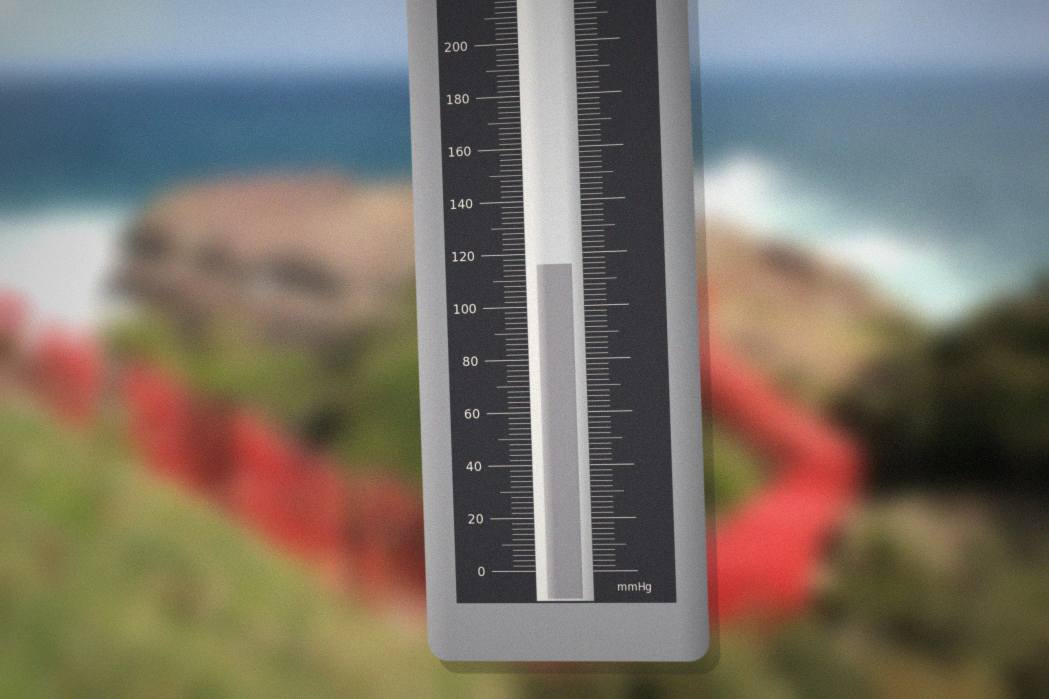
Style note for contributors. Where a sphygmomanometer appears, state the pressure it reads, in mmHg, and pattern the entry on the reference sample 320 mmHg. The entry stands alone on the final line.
116 mmHg
